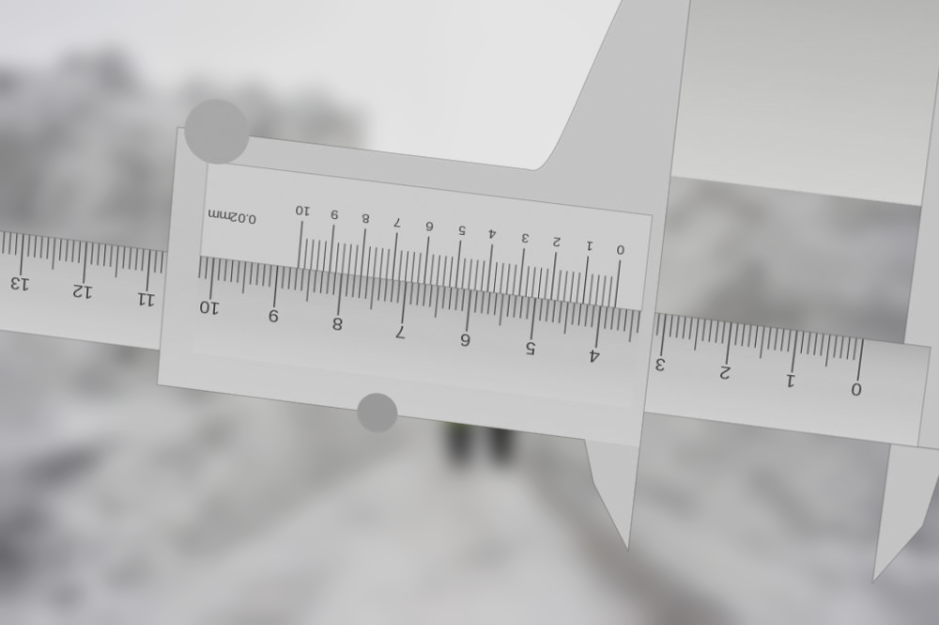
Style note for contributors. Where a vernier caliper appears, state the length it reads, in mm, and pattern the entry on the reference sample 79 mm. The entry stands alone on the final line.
37.8 mm
